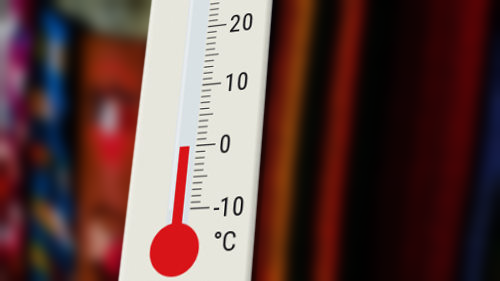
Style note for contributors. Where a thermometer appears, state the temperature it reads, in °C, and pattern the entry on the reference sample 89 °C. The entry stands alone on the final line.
0 °C
